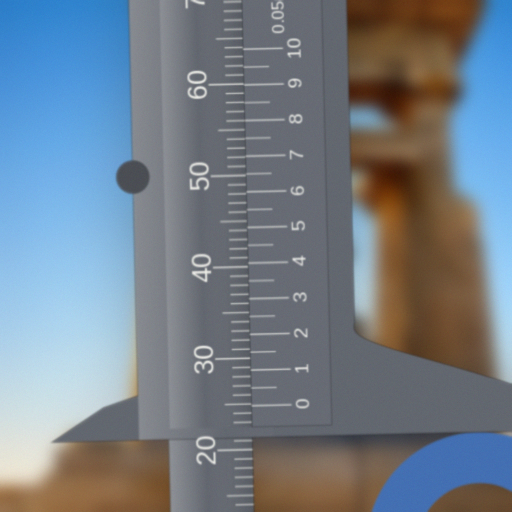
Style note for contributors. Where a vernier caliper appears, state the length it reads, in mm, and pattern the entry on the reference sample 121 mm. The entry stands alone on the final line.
24.8 mm
